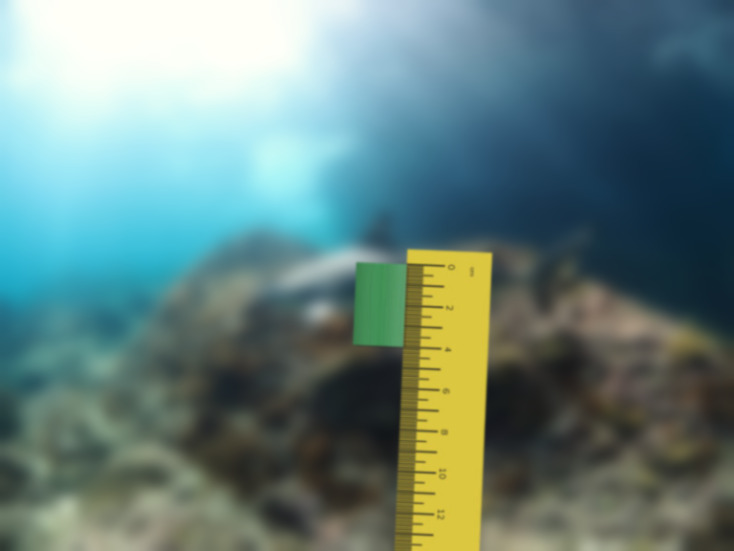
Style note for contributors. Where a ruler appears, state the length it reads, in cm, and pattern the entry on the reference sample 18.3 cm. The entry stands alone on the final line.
4 cm
